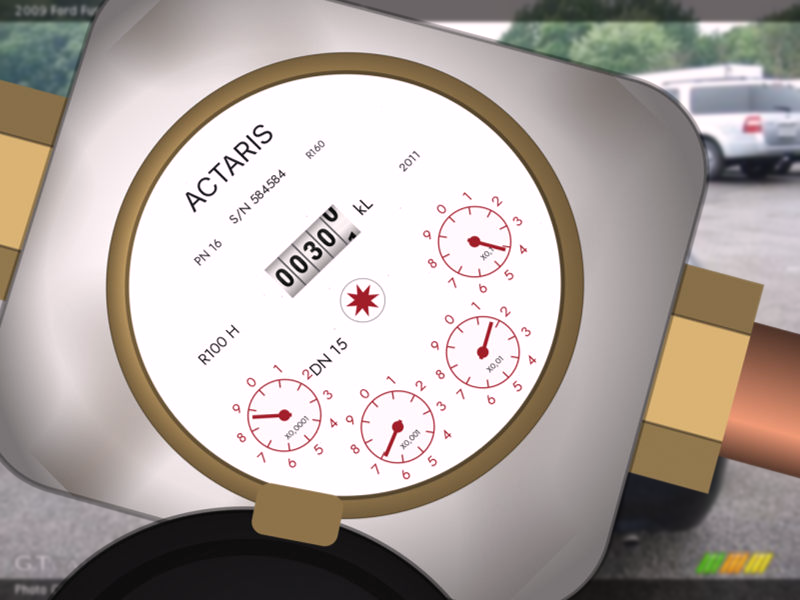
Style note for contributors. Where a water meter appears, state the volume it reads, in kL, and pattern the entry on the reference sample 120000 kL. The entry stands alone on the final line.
300.4168 kL
